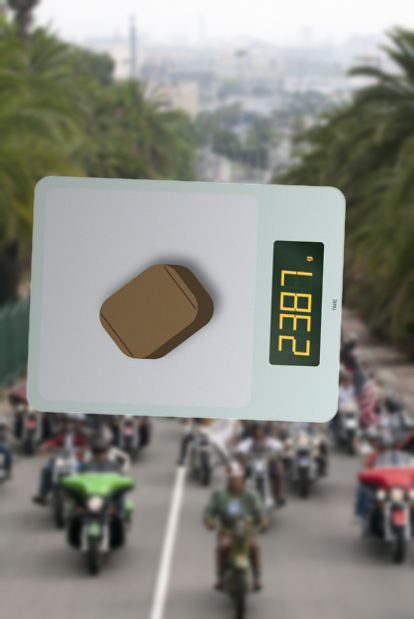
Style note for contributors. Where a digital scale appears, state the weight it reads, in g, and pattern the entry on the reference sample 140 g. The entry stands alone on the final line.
2387 g
